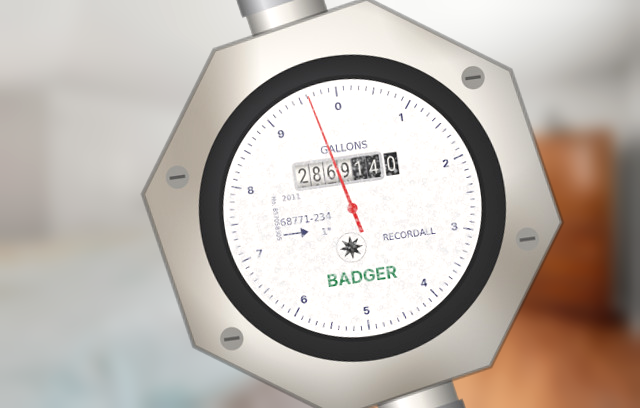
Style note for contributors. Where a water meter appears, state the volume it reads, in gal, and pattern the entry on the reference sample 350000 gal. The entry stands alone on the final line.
2869139.6 gal
